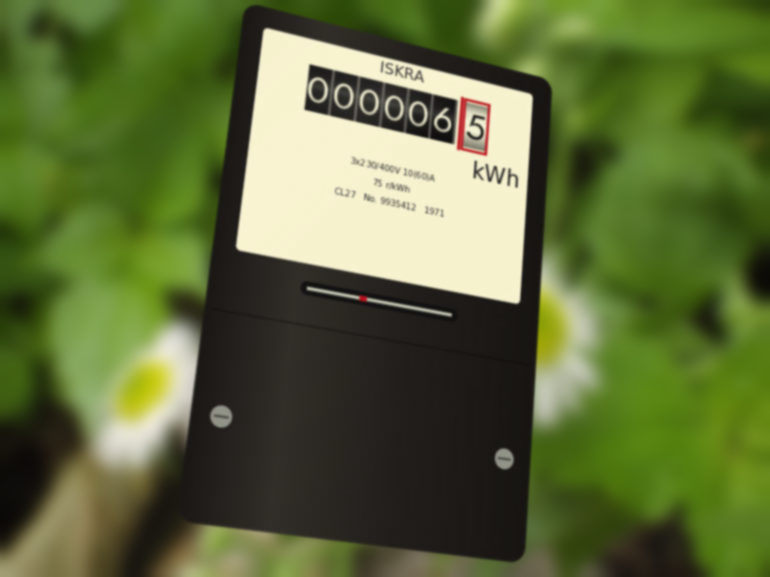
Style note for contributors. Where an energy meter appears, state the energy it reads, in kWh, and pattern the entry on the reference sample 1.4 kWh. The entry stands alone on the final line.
6.5 kWh
